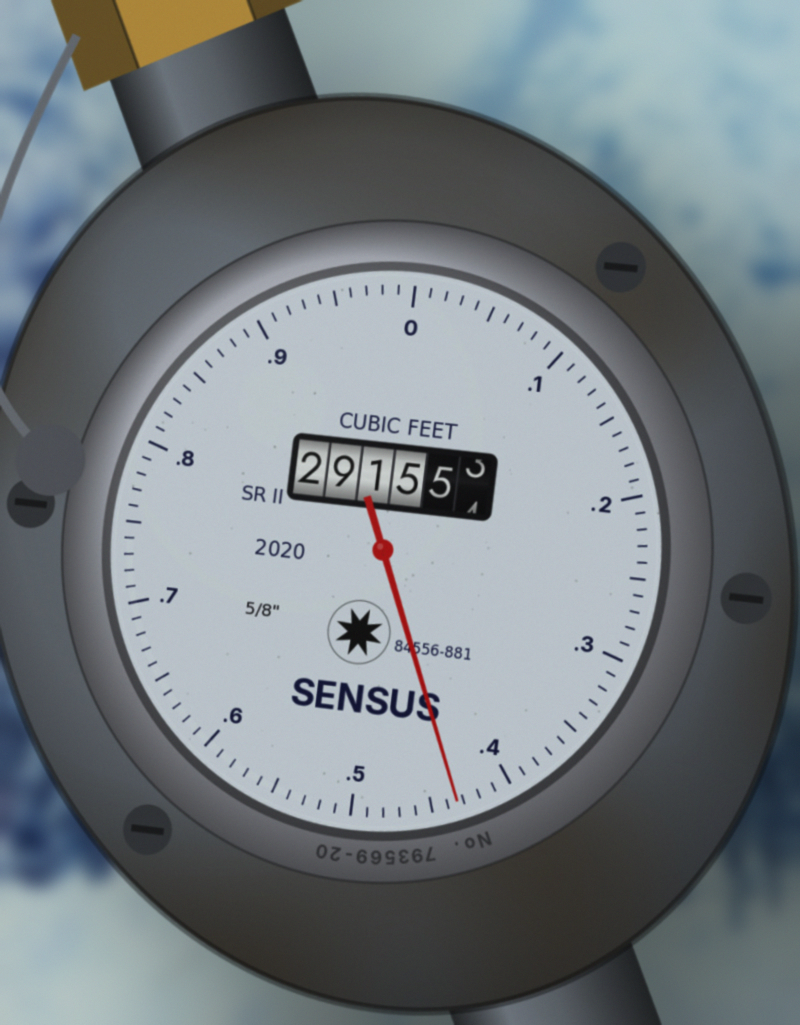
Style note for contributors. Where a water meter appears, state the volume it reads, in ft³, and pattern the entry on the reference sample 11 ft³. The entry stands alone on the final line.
291553.43 ft³
